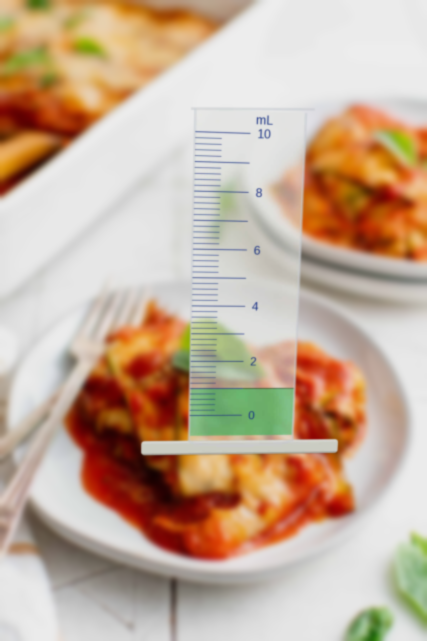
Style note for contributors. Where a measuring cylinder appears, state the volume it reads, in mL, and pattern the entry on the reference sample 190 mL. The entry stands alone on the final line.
1 mL
